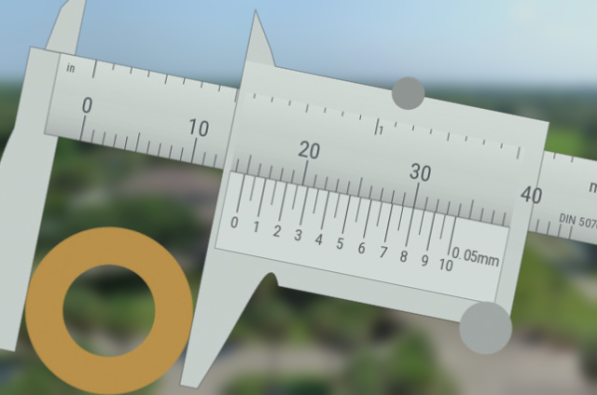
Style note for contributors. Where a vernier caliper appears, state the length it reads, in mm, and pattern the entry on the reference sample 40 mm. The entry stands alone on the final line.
14.8 mm
